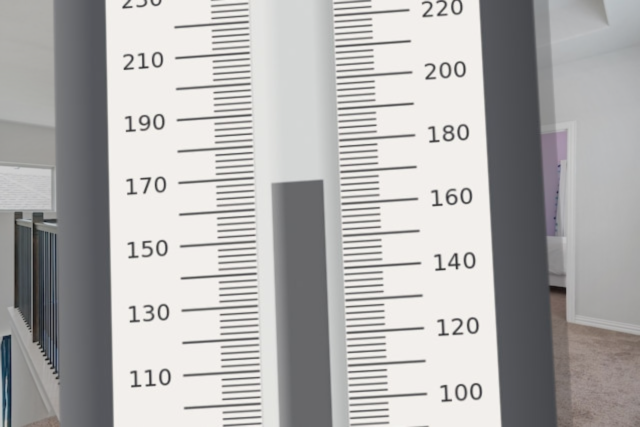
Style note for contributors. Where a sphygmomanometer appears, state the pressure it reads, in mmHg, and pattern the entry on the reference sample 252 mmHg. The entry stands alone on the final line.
168 mmHg
